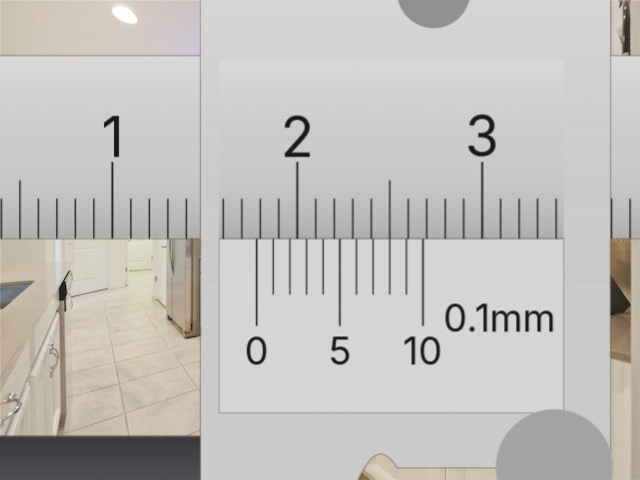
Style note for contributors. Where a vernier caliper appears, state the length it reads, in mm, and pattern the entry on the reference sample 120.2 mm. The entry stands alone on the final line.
17.8 mm
